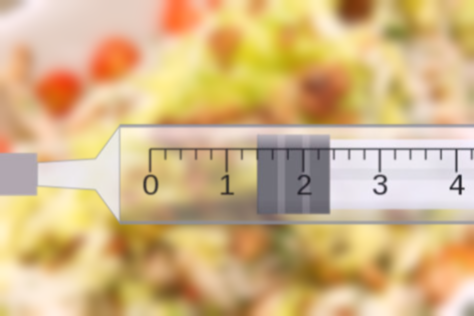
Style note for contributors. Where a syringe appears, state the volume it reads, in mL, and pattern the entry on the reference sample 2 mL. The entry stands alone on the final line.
1.4 mL
